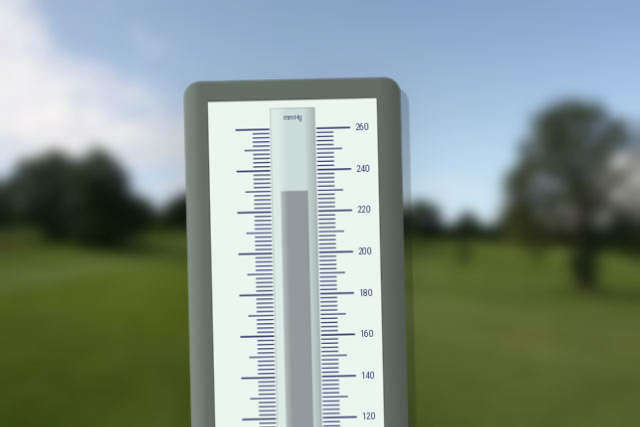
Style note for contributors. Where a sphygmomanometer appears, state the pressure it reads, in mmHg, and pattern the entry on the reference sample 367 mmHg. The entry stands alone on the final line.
230 mmHg
